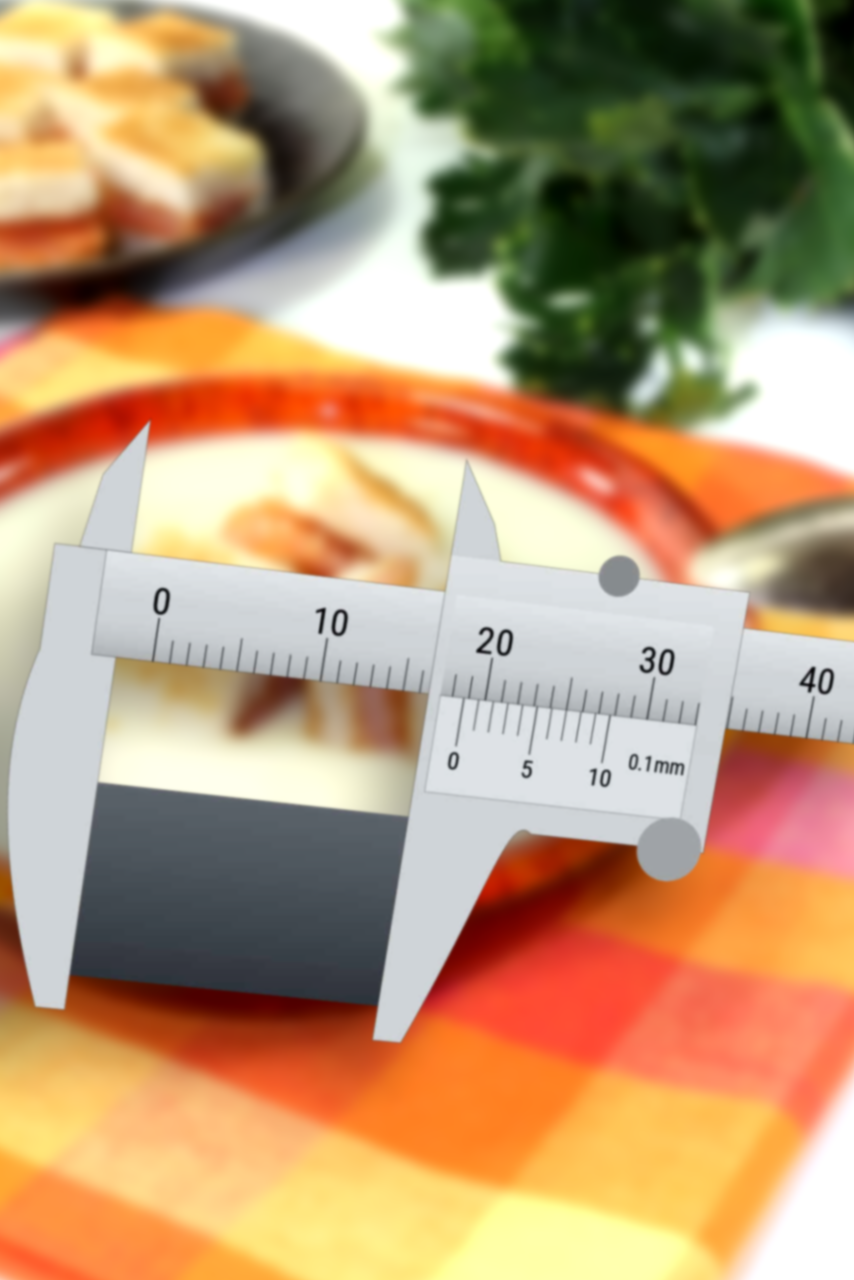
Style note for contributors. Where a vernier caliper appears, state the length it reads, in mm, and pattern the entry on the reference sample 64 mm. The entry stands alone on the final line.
18.7 mm
